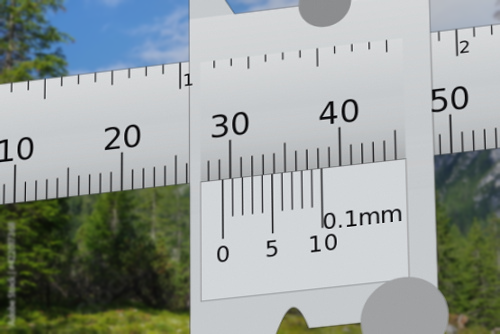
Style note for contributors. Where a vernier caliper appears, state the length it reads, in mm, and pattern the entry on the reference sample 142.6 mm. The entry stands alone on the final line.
29.3 mm
